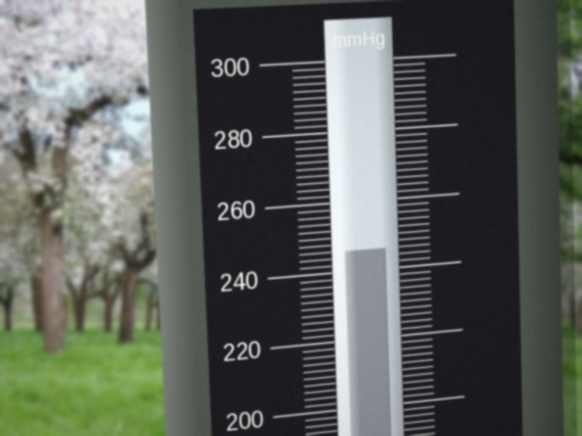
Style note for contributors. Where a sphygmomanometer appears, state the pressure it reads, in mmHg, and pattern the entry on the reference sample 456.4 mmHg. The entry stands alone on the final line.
246 mmHg
